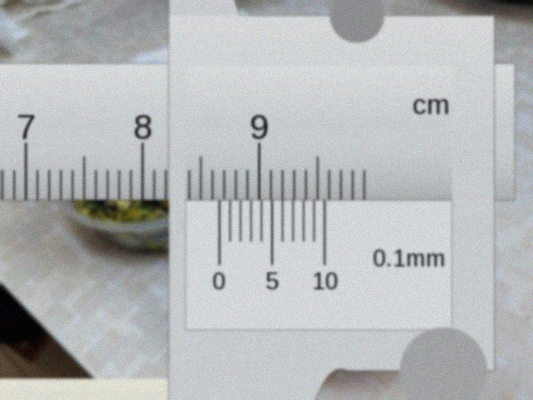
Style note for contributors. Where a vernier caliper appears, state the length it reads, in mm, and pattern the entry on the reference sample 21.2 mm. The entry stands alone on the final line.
86.6 mm
